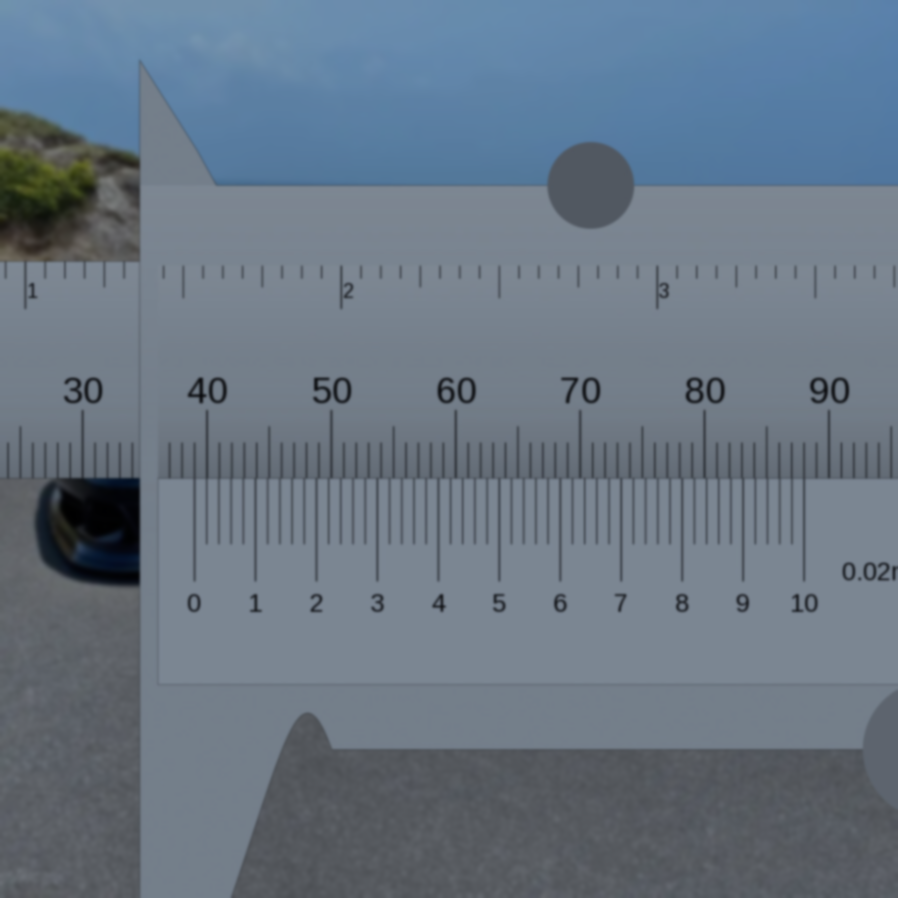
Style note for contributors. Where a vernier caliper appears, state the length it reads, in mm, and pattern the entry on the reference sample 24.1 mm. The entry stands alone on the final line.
39.0 mm
